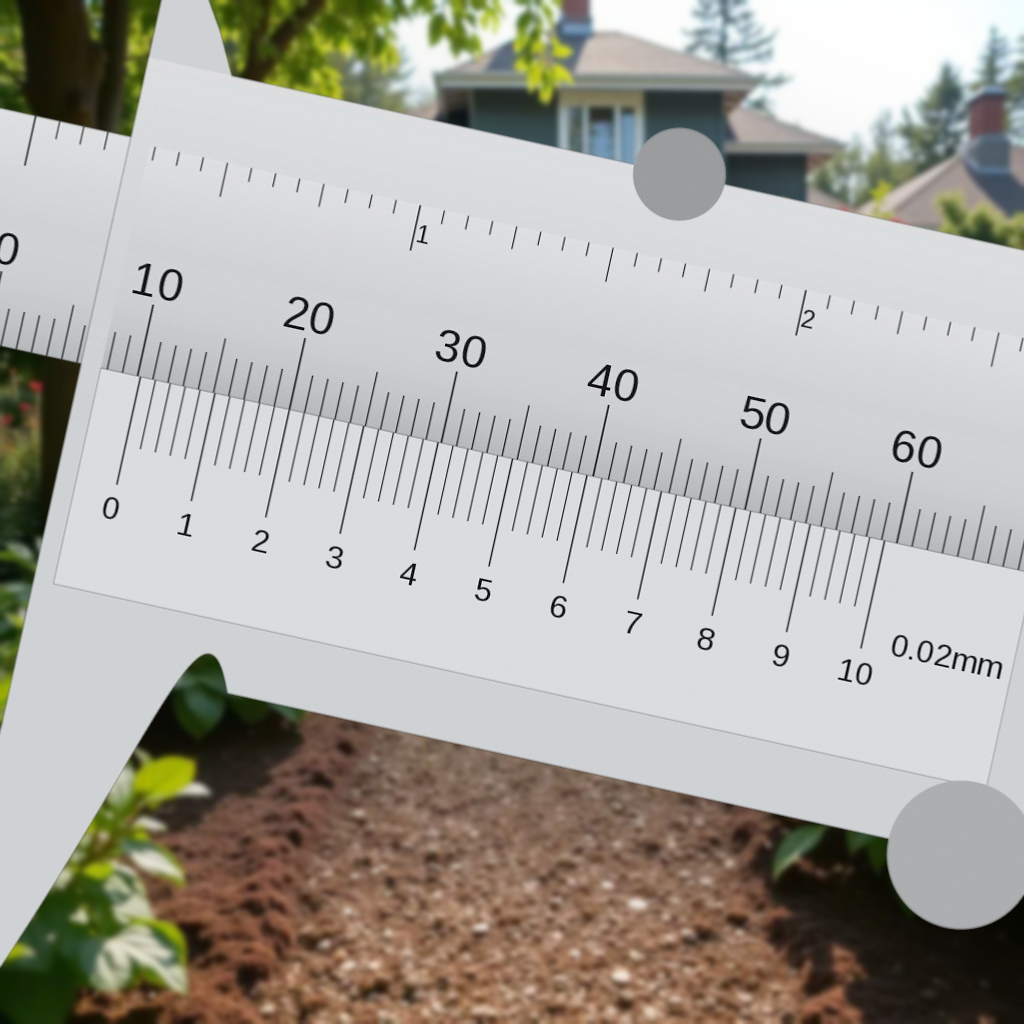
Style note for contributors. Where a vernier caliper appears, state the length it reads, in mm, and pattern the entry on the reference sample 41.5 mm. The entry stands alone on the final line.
10.2 mm
